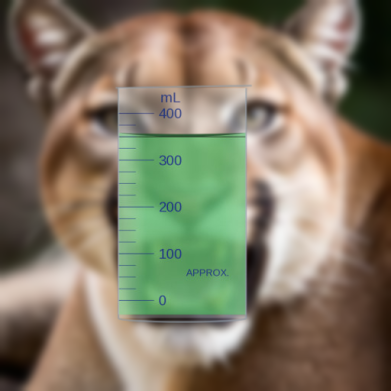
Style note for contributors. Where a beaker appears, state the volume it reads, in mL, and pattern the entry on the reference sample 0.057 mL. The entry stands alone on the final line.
350 mL
